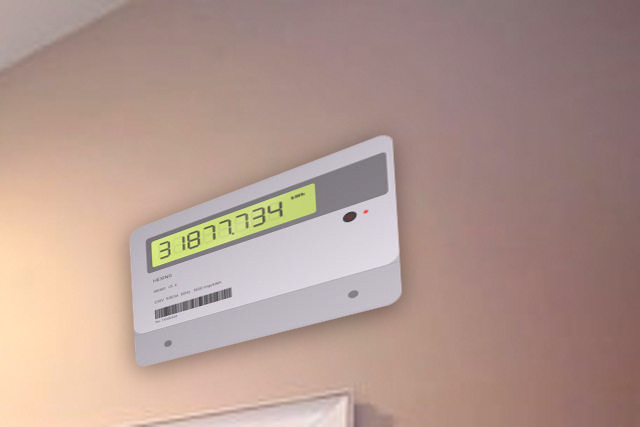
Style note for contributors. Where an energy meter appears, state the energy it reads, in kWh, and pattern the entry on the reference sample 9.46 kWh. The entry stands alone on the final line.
31877.734 kWh
